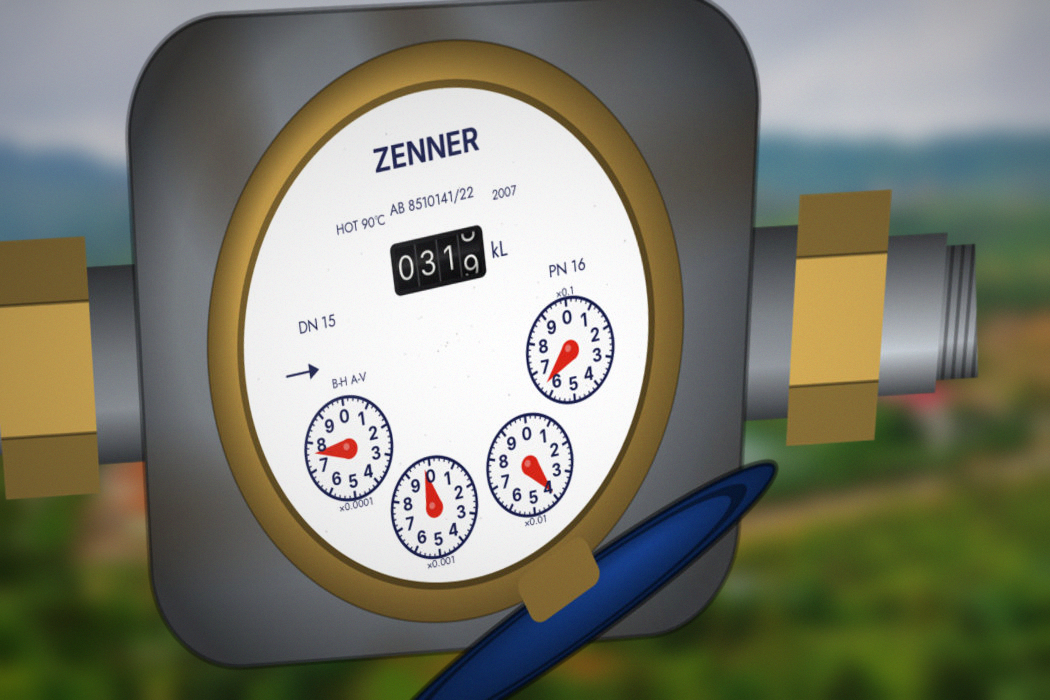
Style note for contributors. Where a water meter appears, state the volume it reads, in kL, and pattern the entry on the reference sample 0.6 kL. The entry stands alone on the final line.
318.6397 kL
